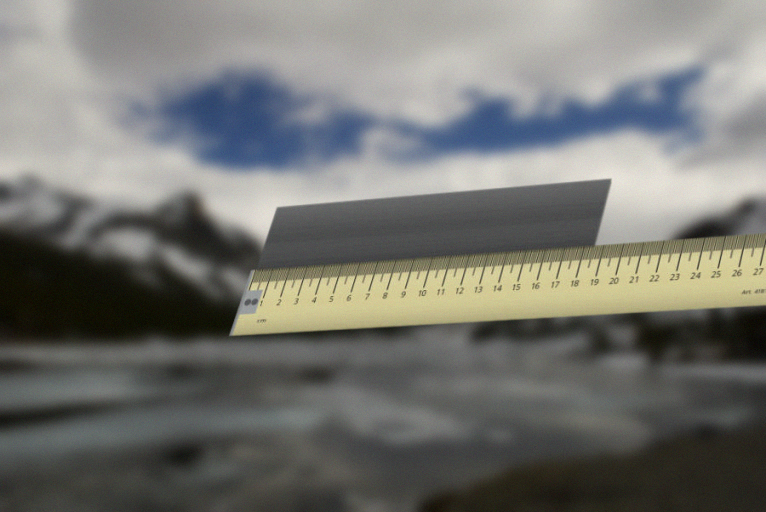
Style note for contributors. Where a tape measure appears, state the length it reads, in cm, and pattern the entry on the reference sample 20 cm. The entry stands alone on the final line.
18.5 cm
